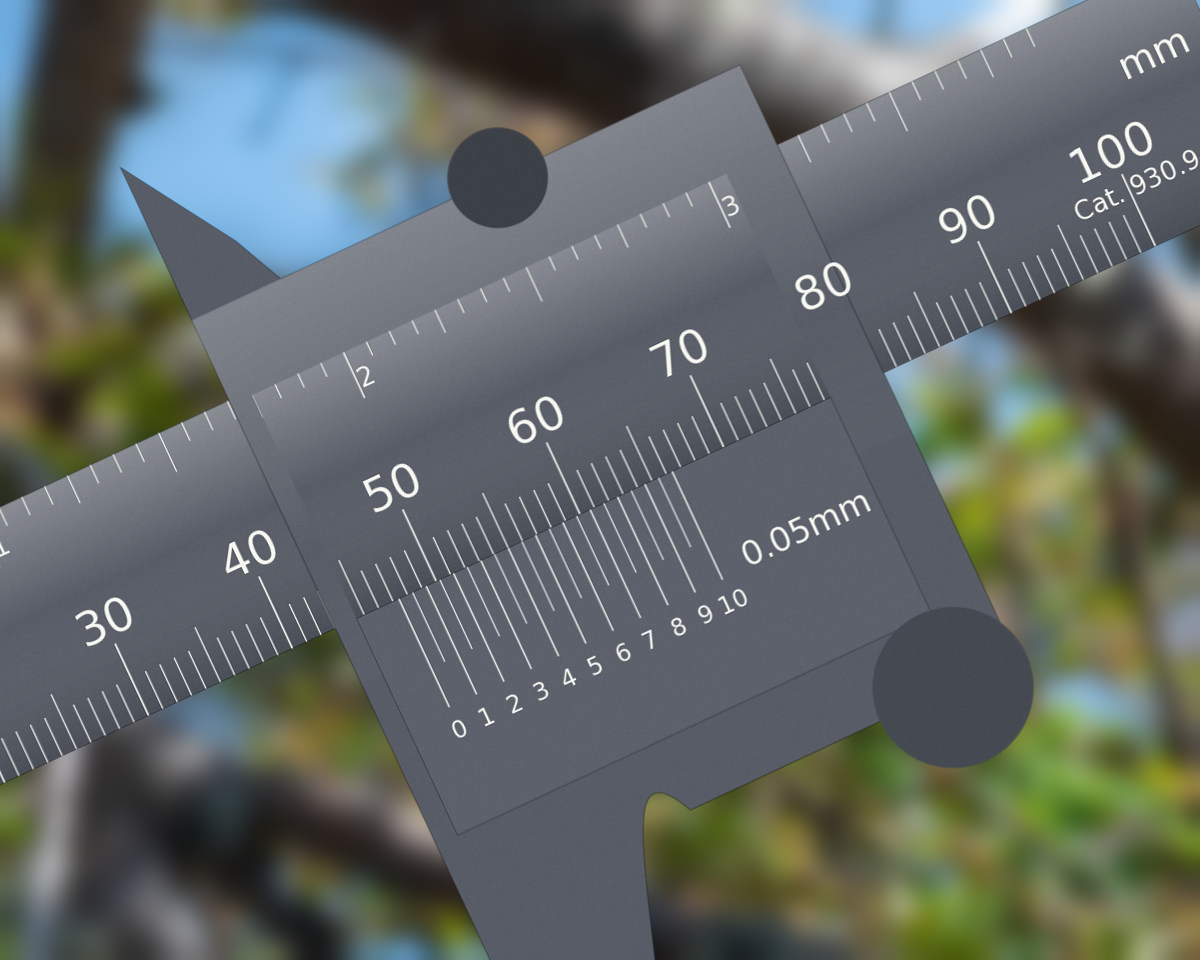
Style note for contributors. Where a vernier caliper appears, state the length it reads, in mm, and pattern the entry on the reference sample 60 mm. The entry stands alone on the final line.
47.4 mm
